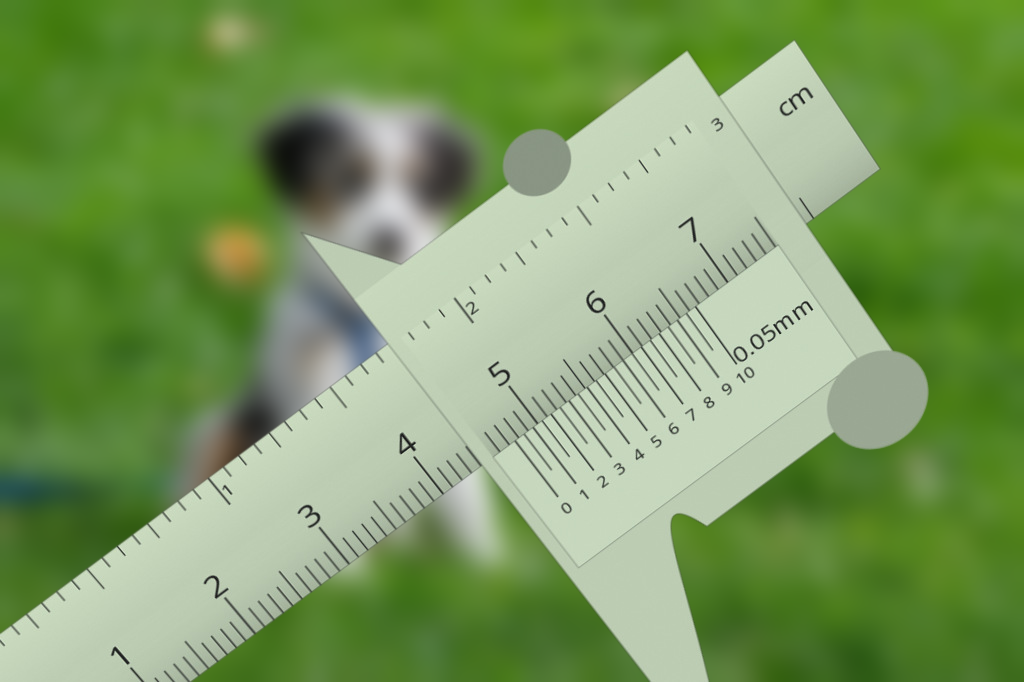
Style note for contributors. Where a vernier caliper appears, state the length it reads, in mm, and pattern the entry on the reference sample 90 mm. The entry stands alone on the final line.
47.6 mm
